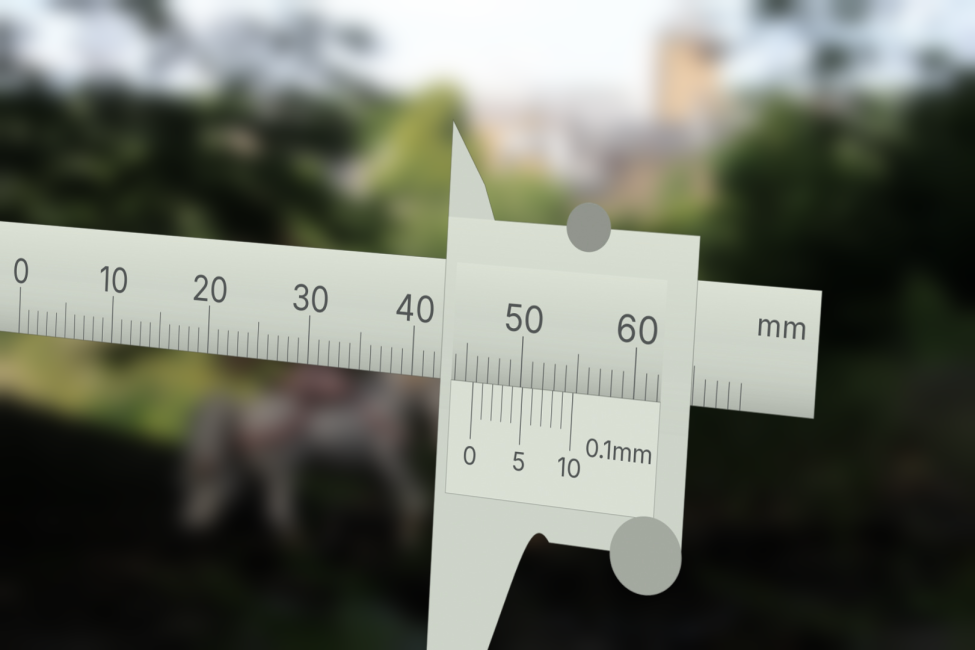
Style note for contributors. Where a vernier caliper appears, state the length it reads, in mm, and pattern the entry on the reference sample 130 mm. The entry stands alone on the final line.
45.7 mm
